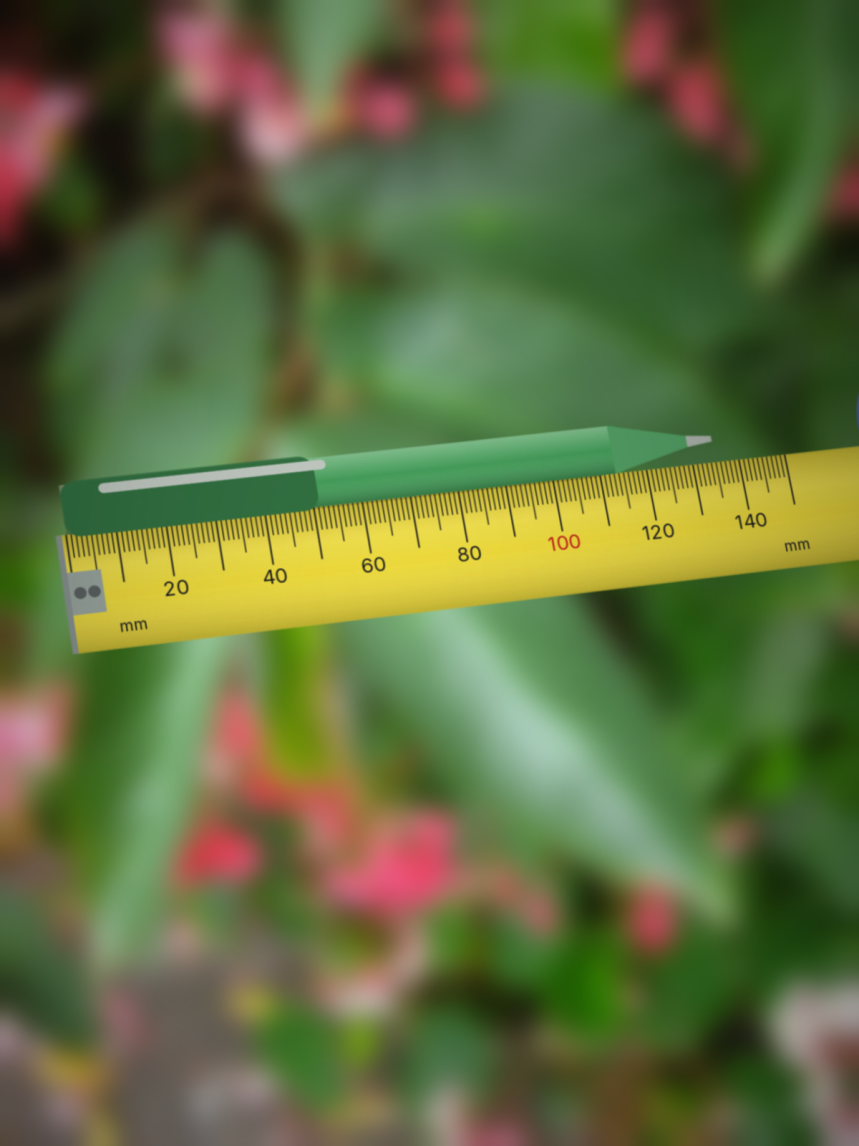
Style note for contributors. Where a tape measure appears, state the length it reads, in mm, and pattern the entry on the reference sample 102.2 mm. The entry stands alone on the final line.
135 mm
